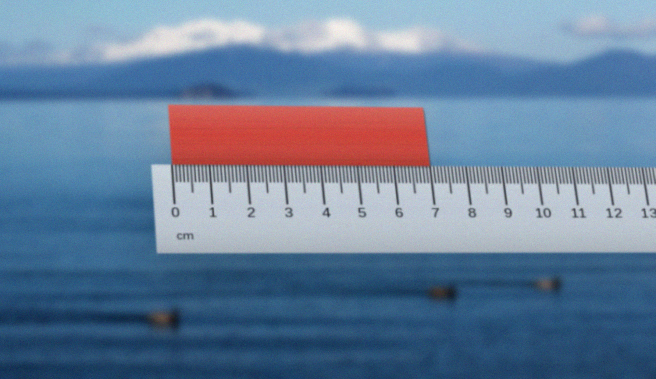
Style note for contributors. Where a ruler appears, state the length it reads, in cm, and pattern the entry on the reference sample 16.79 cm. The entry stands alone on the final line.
7 cm
